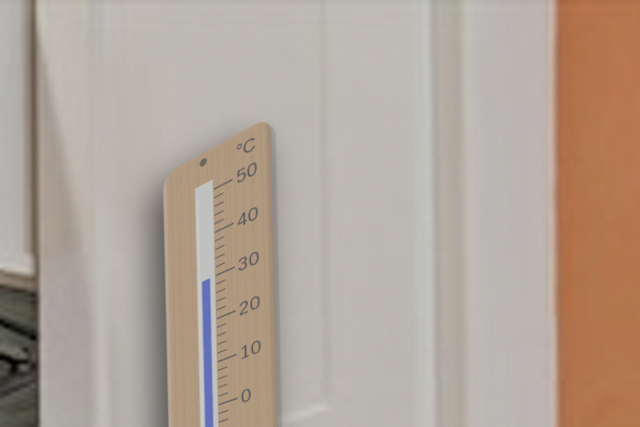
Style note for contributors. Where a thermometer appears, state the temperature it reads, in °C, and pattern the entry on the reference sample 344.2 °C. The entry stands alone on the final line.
30 °C
